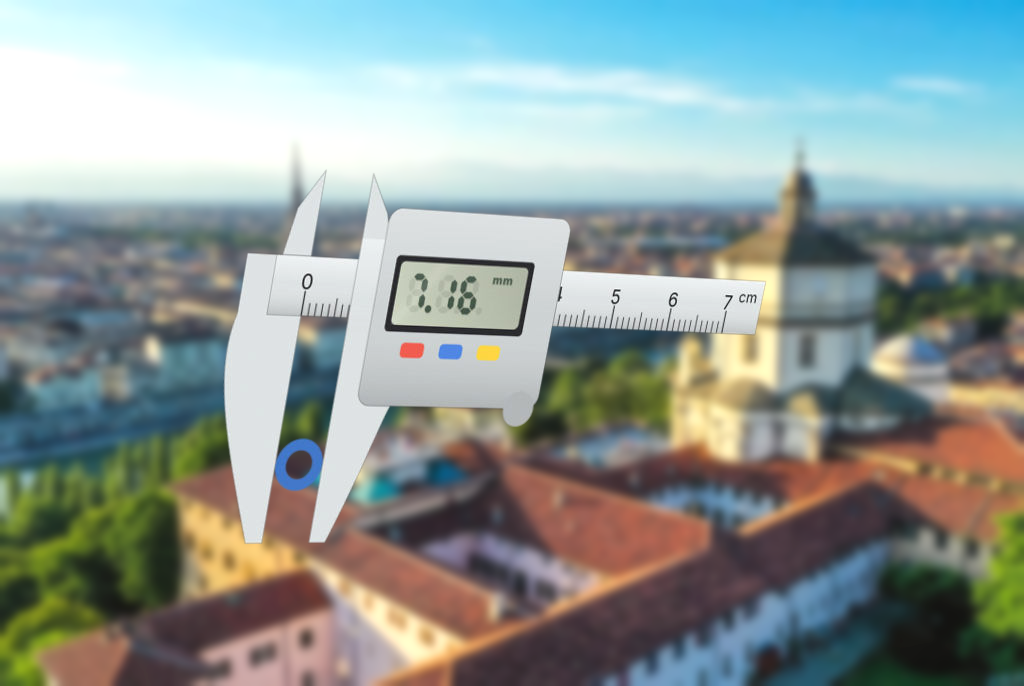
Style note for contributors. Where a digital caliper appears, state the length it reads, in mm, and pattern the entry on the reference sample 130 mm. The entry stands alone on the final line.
7.16 mm
